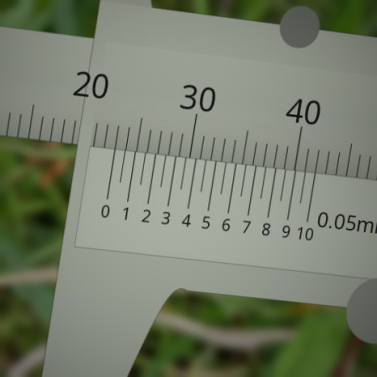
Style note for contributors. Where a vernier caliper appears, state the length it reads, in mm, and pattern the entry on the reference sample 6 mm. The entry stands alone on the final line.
23.0 mm
